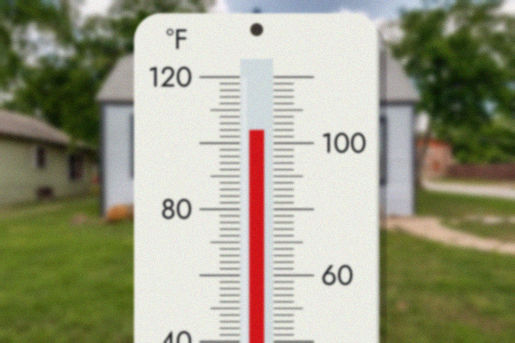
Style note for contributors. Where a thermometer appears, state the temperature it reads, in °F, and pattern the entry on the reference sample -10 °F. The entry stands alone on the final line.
104 °F
